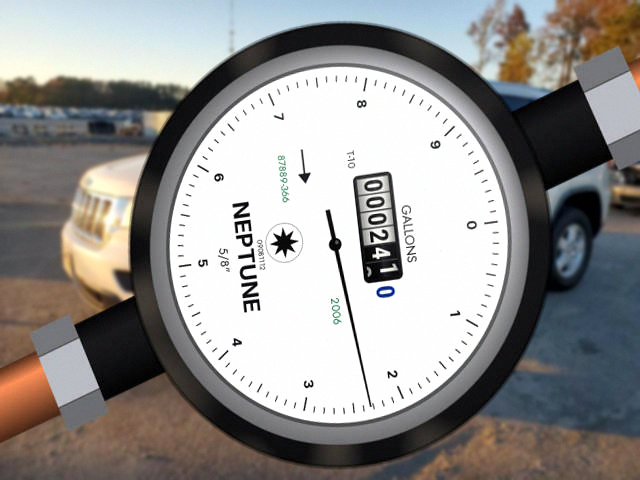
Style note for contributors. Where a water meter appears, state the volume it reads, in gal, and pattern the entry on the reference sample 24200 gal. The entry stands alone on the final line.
2412.3 gal
